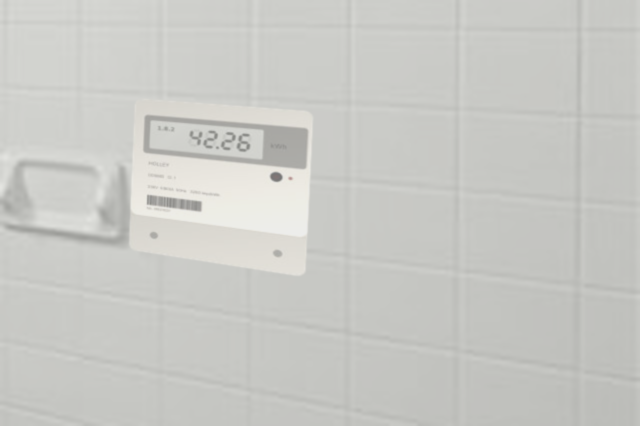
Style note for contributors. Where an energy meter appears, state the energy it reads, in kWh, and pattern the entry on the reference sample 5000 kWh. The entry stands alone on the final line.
42.26 kWh
